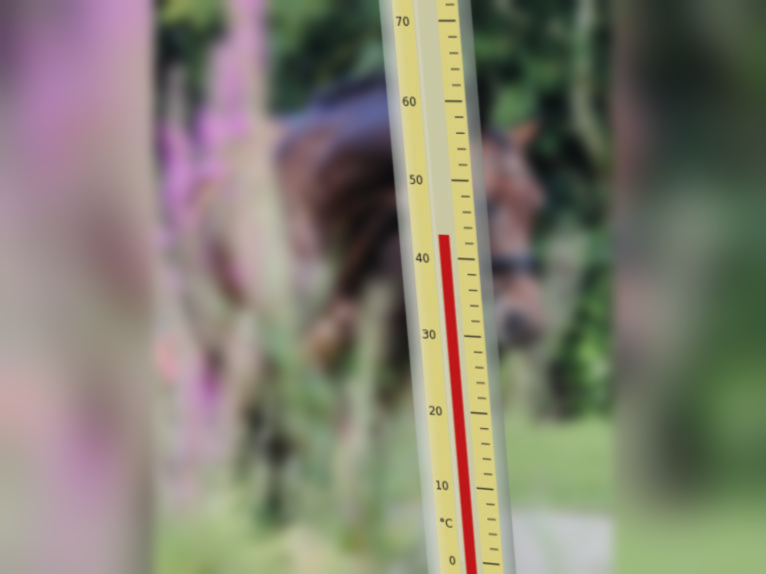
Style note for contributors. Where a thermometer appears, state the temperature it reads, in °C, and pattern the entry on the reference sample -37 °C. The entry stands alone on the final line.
43 °C
